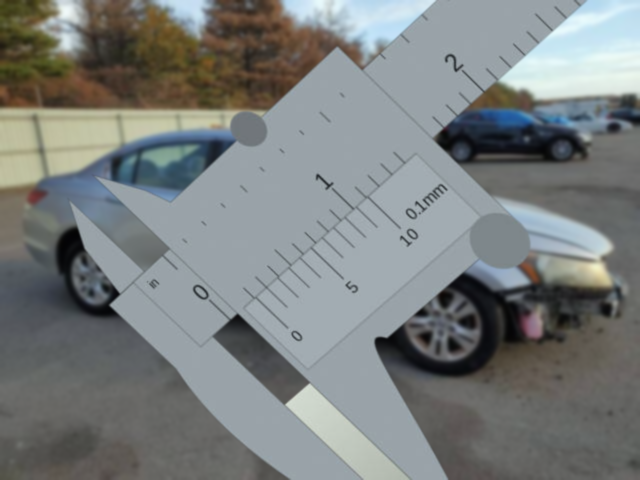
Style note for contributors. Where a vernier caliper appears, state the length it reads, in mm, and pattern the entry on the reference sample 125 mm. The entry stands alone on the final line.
2.1 mm
